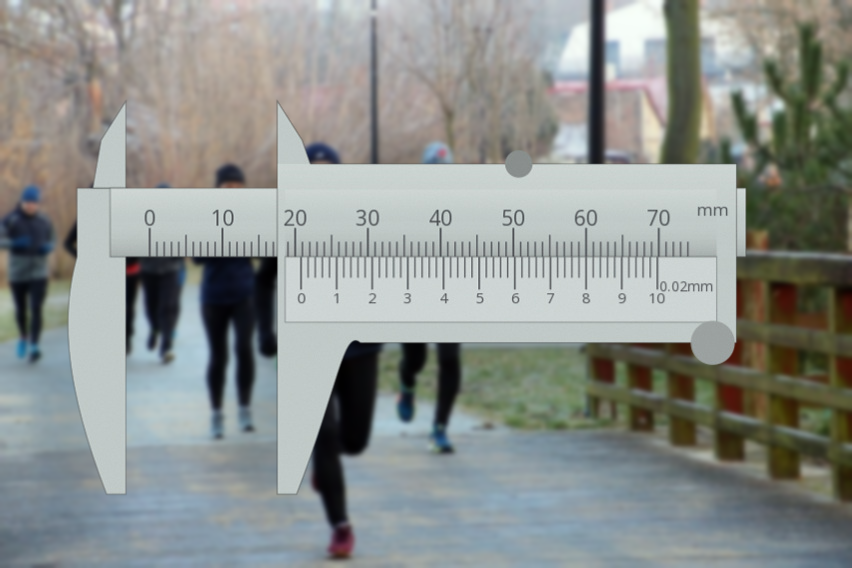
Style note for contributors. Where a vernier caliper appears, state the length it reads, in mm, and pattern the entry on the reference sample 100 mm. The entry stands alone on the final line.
20.8 mm
